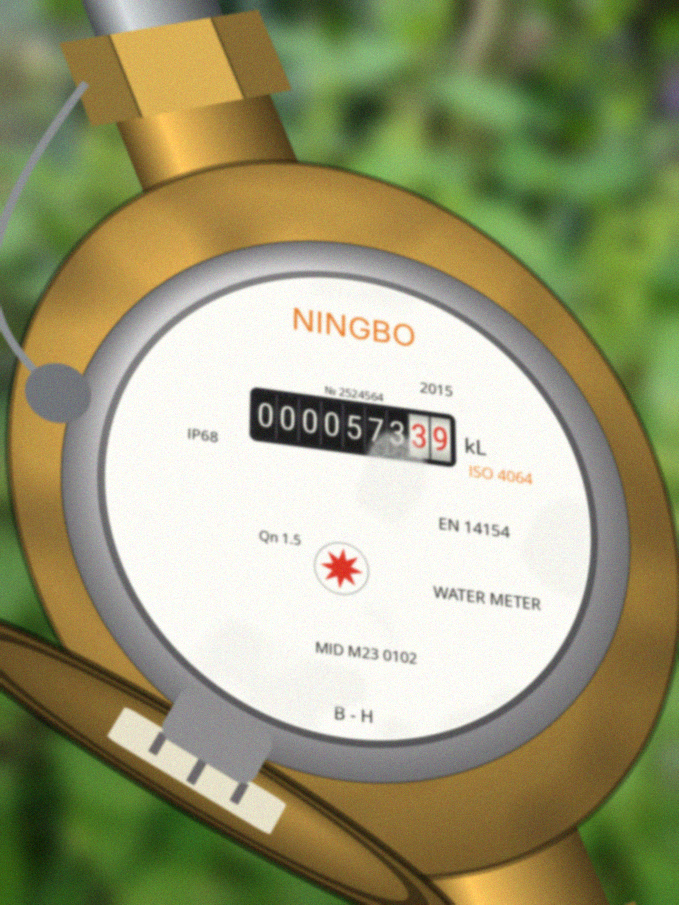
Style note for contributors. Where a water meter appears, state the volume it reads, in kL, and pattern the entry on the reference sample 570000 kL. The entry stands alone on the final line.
573.39 kL
